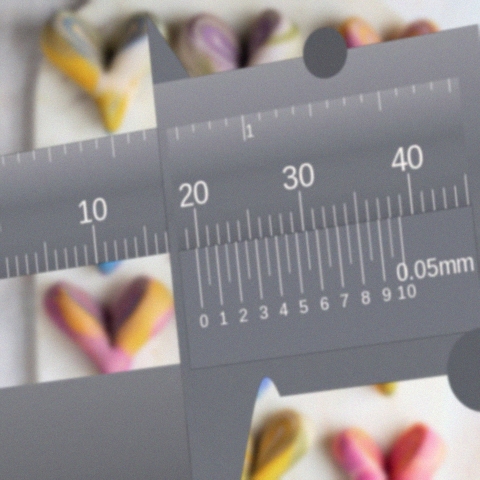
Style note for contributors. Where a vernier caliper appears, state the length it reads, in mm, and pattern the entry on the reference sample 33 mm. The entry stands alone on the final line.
19.8 mm
